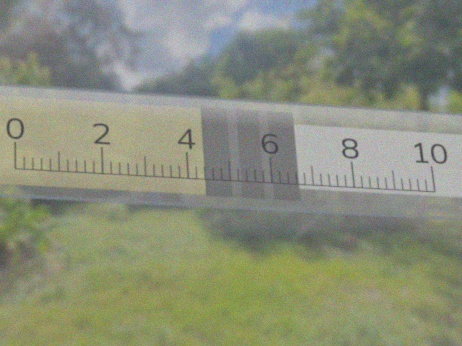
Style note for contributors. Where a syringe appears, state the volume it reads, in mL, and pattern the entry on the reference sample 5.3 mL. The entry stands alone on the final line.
4.4 mL
